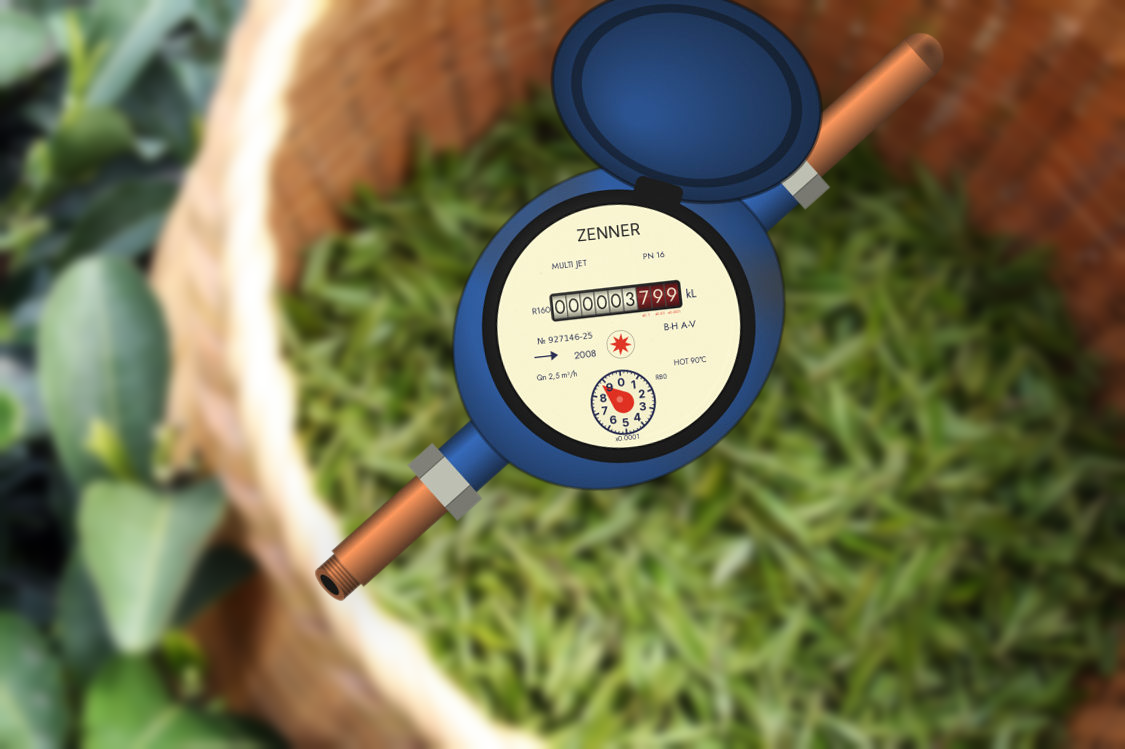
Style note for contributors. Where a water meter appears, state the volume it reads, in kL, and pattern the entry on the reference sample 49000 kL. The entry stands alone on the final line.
3.7998 kL
